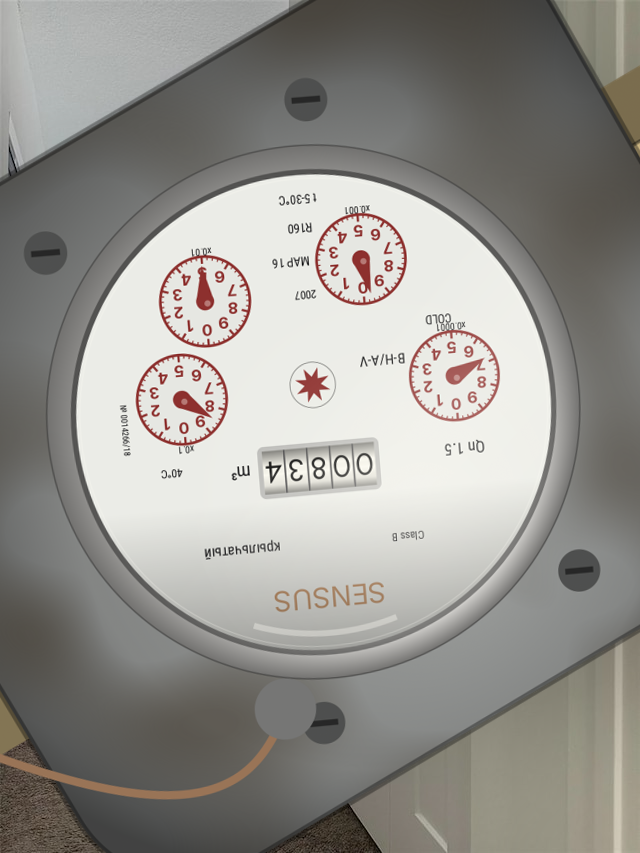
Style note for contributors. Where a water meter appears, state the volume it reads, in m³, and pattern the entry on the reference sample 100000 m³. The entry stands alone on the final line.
834.8496 m³
